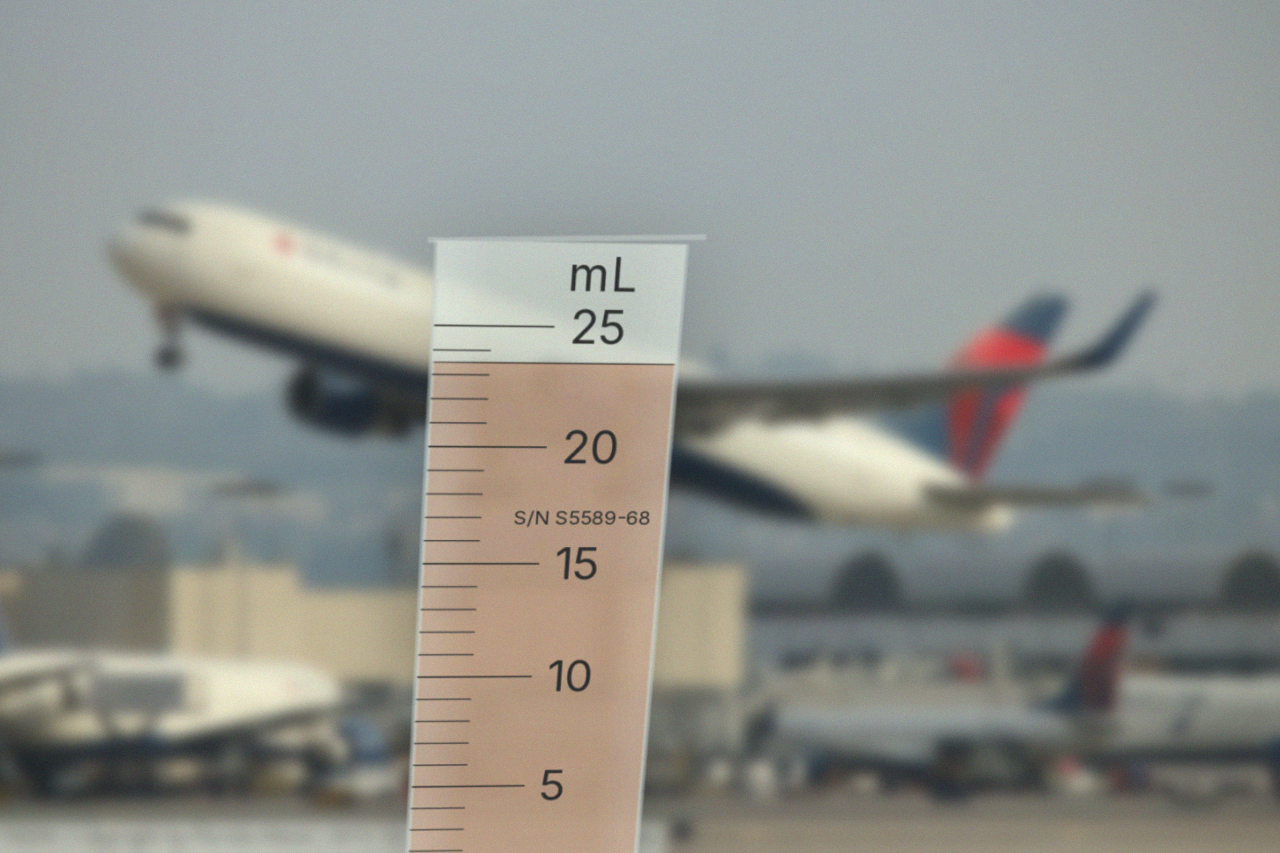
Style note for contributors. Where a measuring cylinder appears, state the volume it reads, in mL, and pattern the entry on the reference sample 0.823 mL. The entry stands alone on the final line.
23.5 mL
